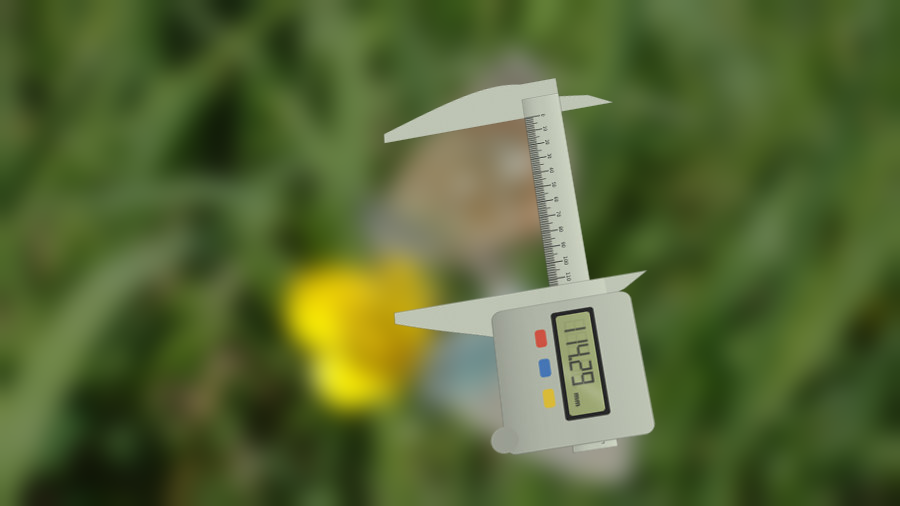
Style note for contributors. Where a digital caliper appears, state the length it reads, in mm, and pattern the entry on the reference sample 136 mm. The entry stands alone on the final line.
114.29 mm
